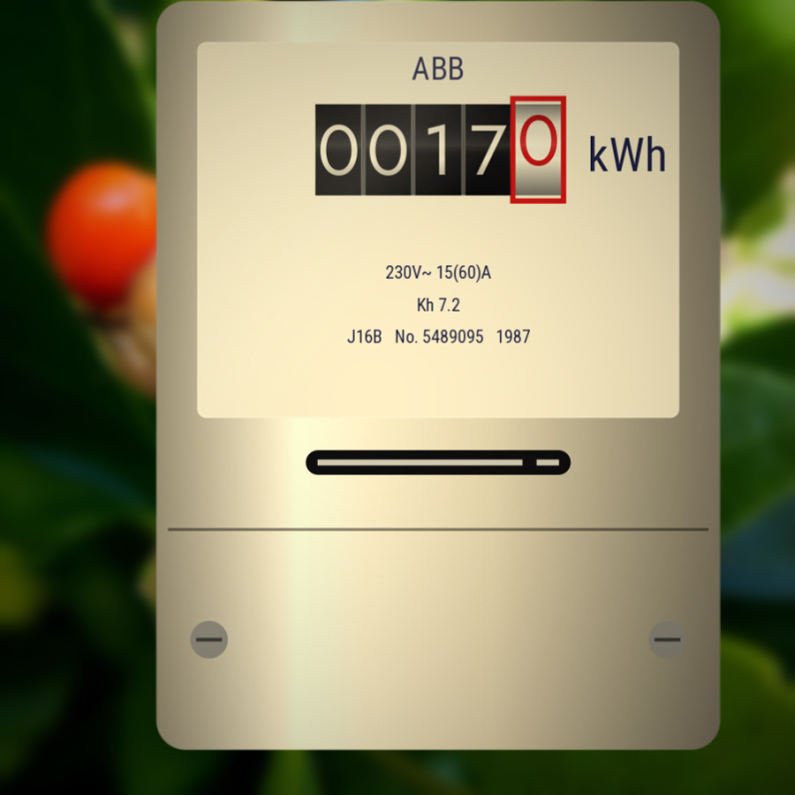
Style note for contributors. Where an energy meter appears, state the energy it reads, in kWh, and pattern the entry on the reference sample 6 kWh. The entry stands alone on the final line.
17.0 kWh
